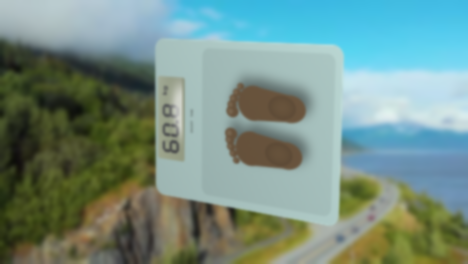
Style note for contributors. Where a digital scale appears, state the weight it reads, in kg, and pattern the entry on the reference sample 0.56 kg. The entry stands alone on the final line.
60.8 kg
